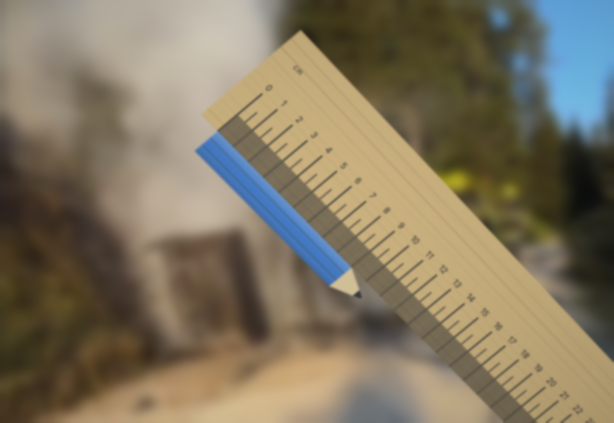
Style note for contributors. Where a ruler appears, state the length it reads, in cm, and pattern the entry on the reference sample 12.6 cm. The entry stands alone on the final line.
10.5 cm
